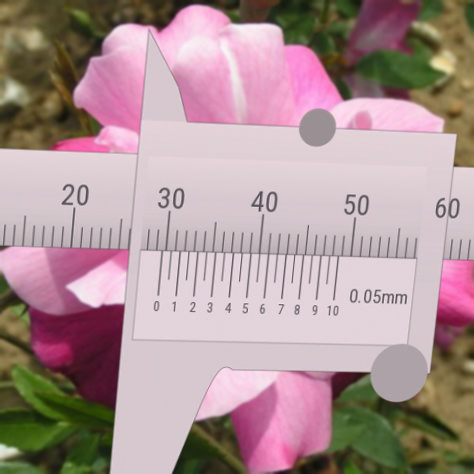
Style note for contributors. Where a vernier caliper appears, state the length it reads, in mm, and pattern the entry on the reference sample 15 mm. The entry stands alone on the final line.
29.6 mm
